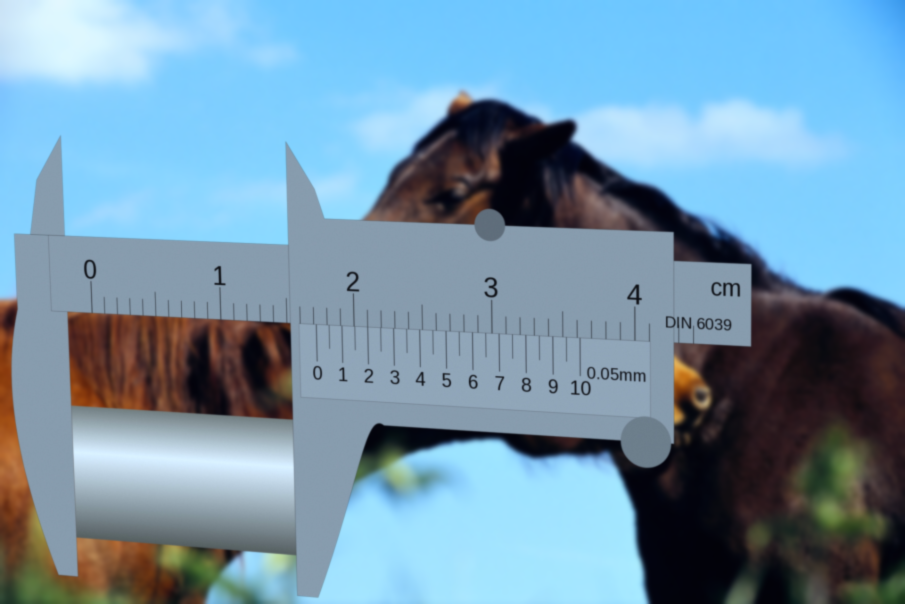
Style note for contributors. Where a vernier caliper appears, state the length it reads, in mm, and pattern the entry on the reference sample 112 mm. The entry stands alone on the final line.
17.2 mm
